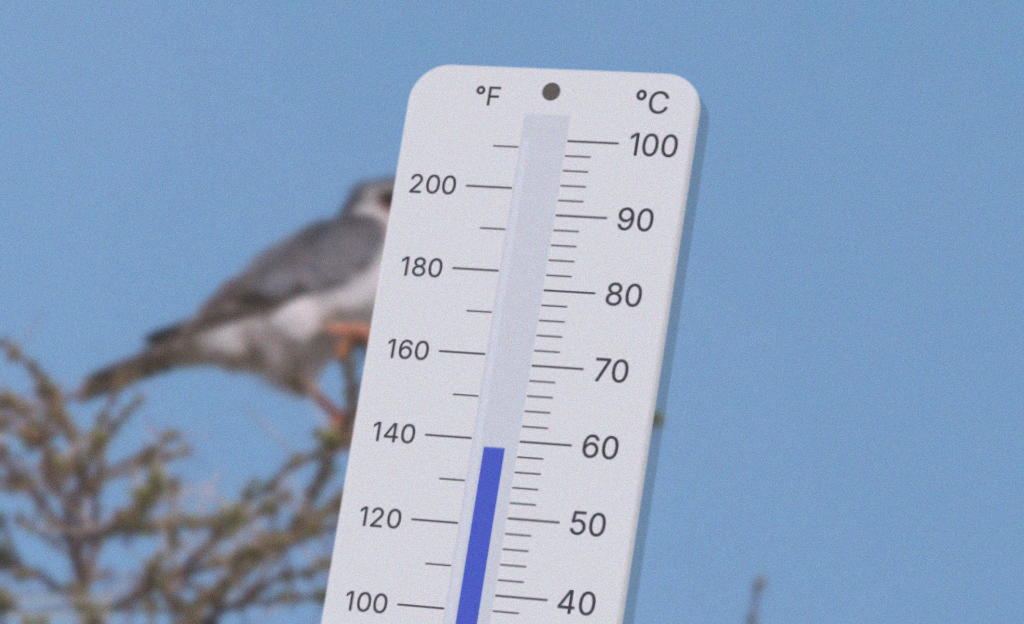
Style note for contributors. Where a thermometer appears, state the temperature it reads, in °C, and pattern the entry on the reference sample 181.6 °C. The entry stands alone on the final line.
59 °C
